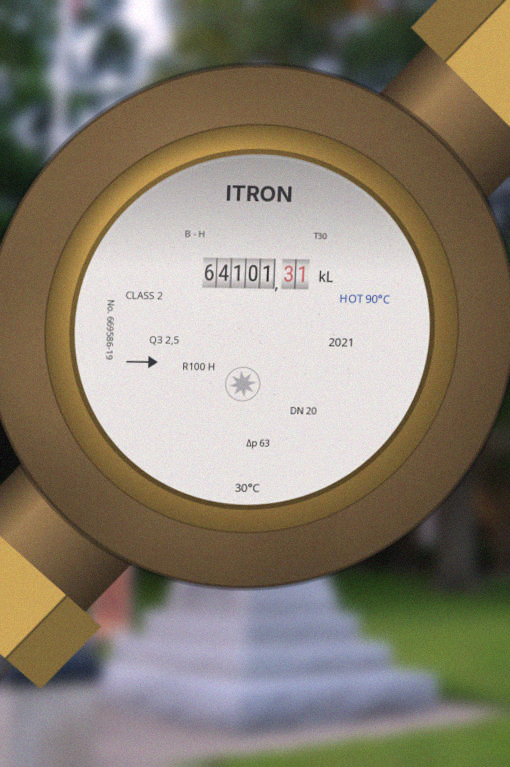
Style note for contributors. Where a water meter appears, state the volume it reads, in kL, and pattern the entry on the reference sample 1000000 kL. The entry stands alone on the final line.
64101.31 kL
